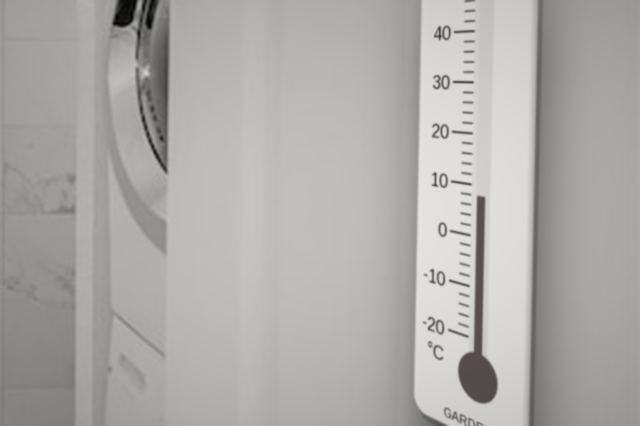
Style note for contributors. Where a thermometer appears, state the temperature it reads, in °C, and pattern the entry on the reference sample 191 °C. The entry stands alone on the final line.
8 °C
